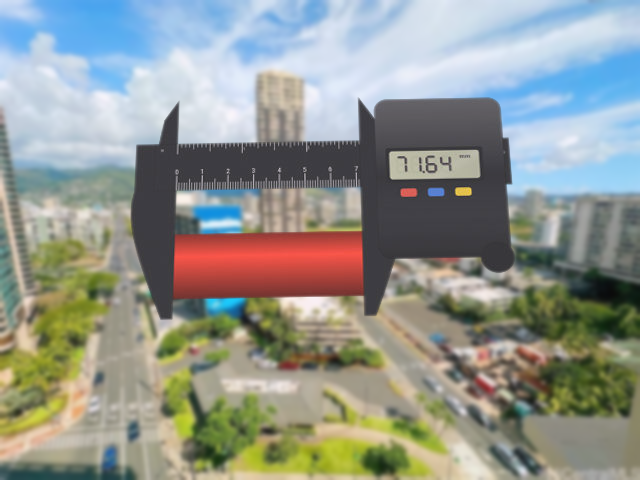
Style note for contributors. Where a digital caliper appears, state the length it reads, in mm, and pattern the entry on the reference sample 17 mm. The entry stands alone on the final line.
71.64 mm
